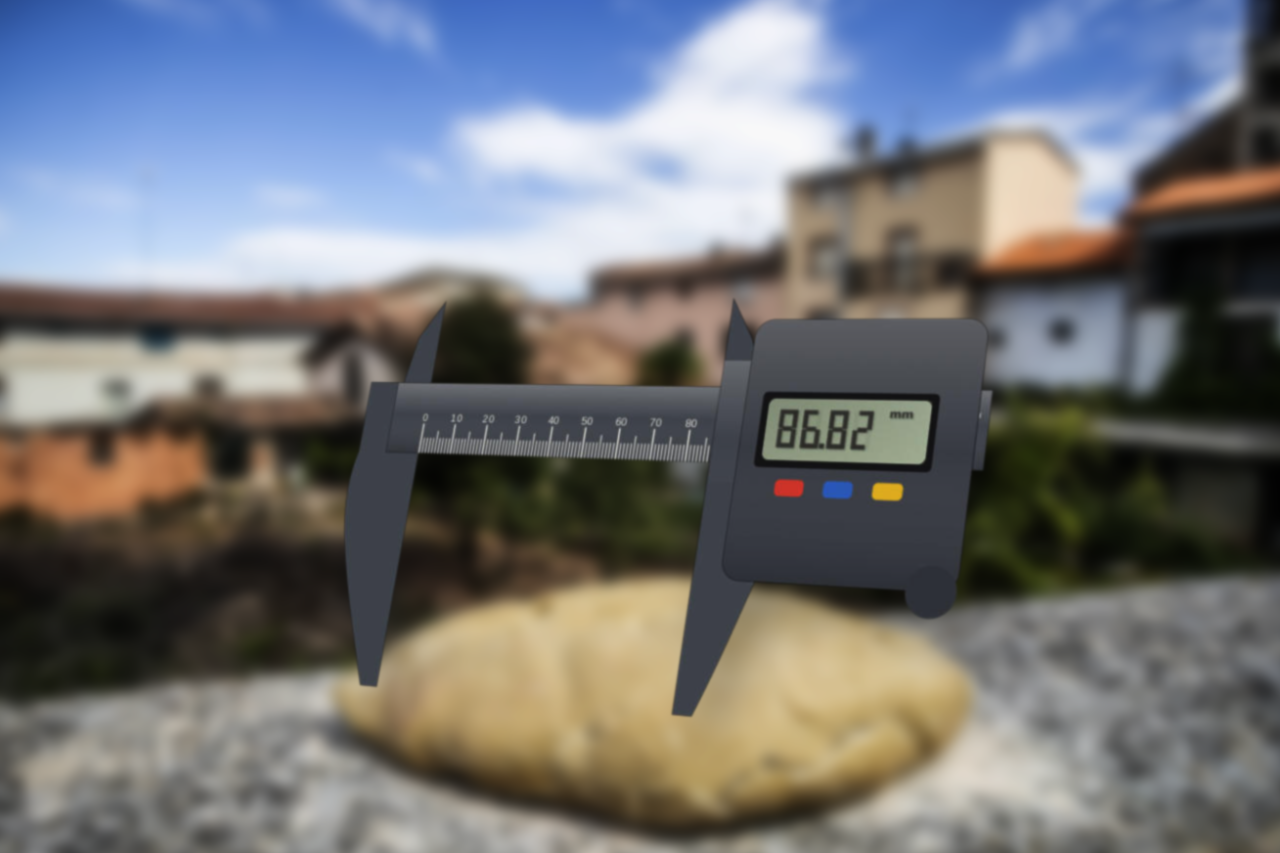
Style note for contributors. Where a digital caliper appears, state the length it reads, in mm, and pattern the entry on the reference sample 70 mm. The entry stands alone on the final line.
86.82 mm
